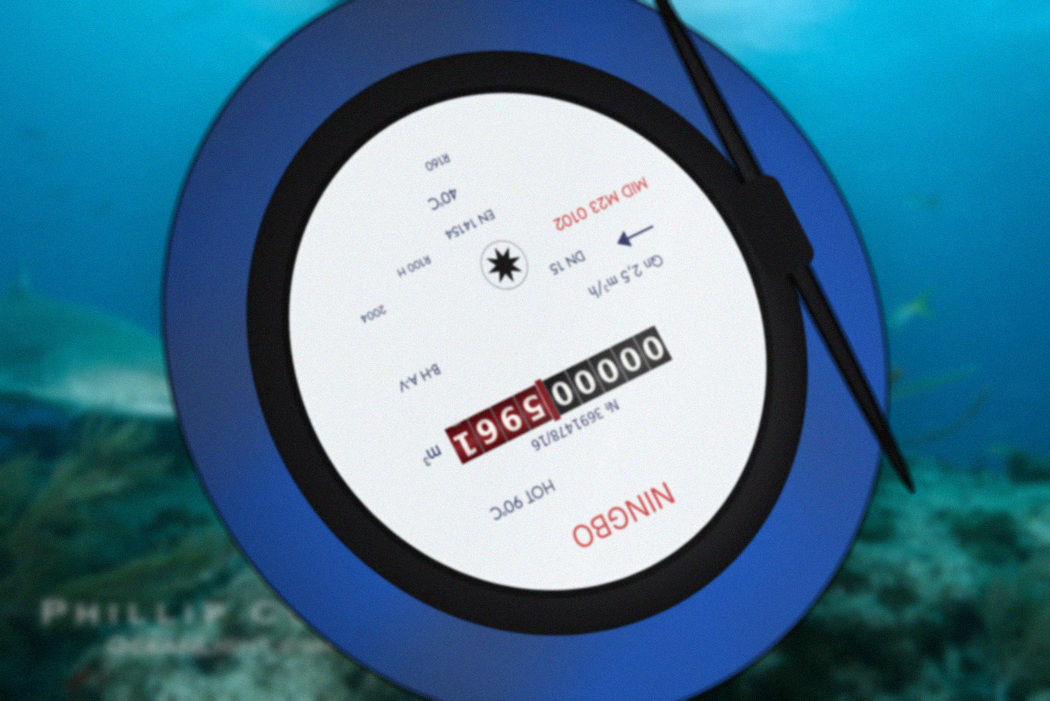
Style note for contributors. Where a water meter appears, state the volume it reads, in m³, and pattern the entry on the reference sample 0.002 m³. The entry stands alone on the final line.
0.5961 m³
